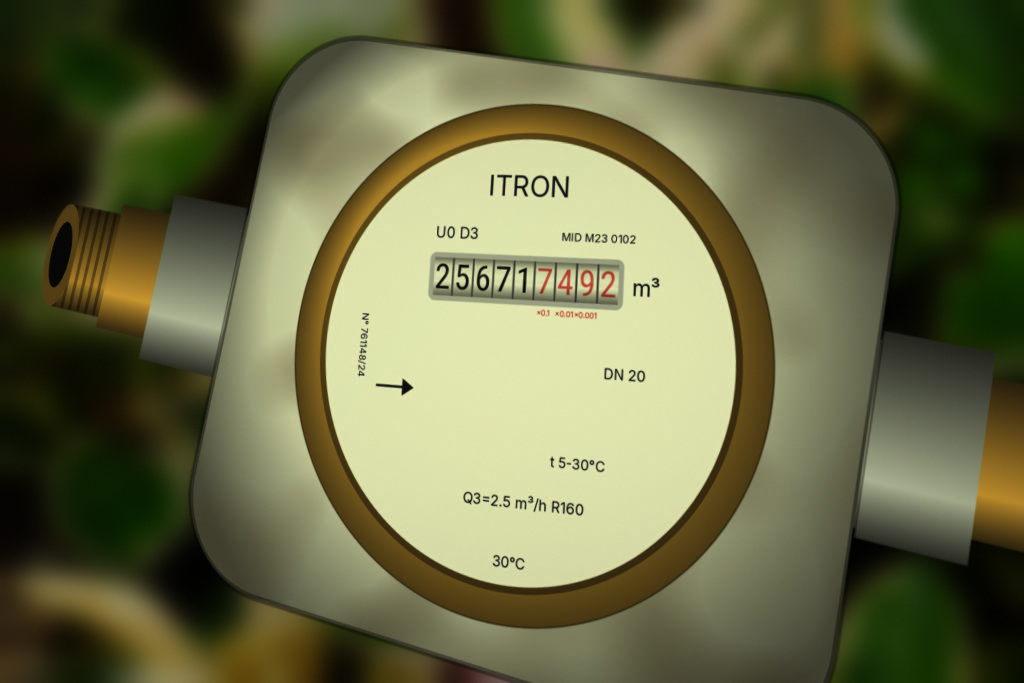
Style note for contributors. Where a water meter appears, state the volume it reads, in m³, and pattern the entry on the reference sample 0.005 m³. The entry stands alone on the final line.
25671.7492 m³
